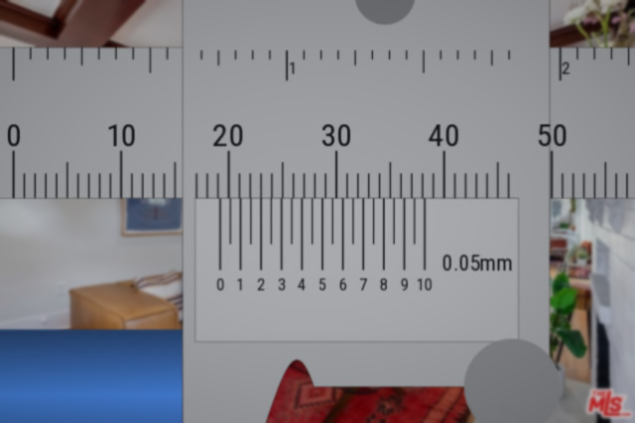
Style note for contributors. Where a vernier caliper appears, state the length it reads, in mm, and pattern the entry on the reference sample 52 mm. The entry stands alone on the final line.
19.2 mm
